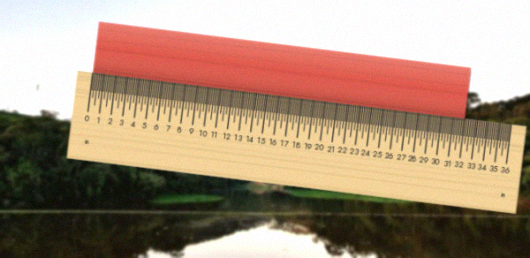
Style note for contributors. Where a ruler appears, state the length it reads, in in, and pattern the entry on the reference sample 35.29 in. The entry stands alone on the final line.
32 in
